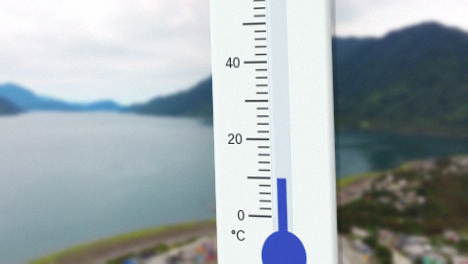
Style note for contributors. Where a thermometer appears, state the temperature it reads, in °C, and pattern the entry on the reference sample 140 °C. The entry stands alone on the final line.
10 °C
